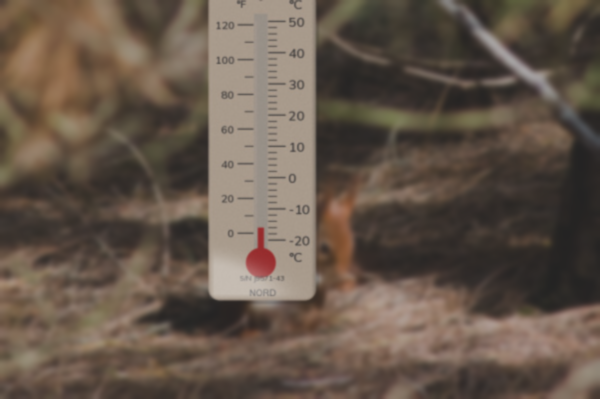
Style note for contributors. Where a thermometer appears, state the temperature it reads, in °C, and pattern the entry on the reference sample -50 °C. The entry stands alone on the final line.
-16 °C
